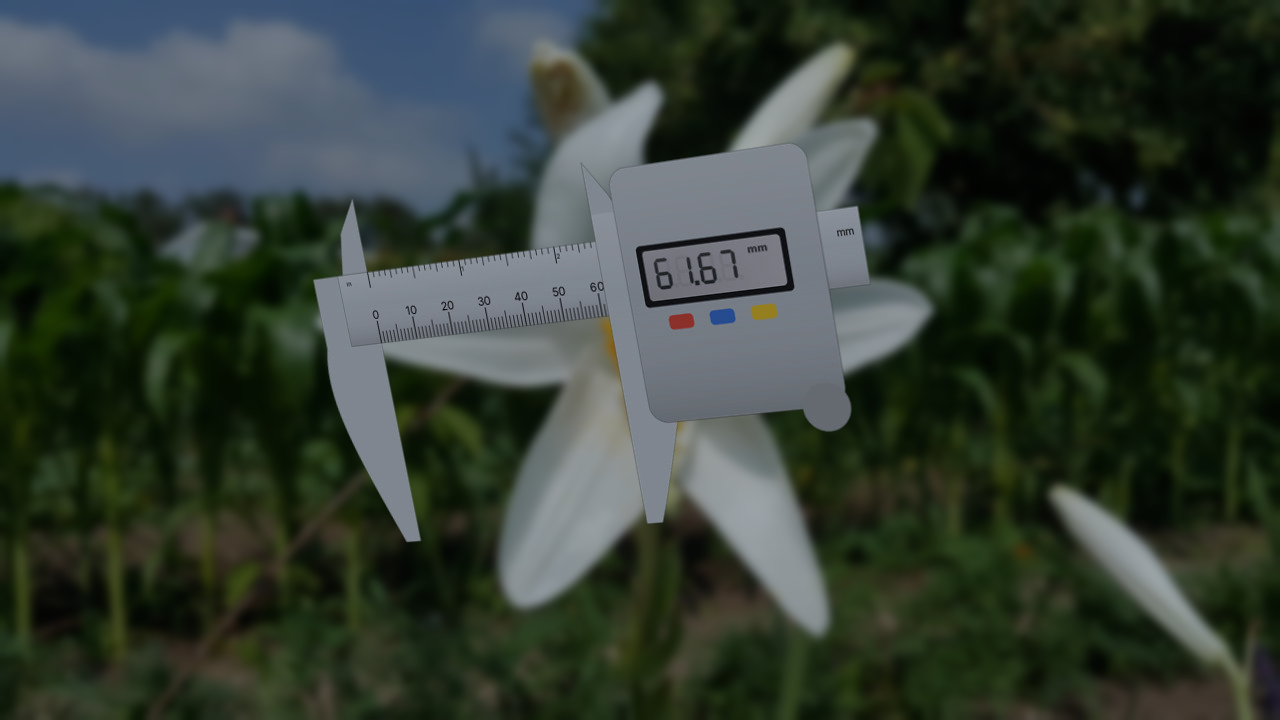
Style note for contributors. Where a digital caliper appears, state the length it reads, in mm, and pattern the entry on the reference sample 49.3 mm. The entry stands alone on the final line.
61.67 mm
